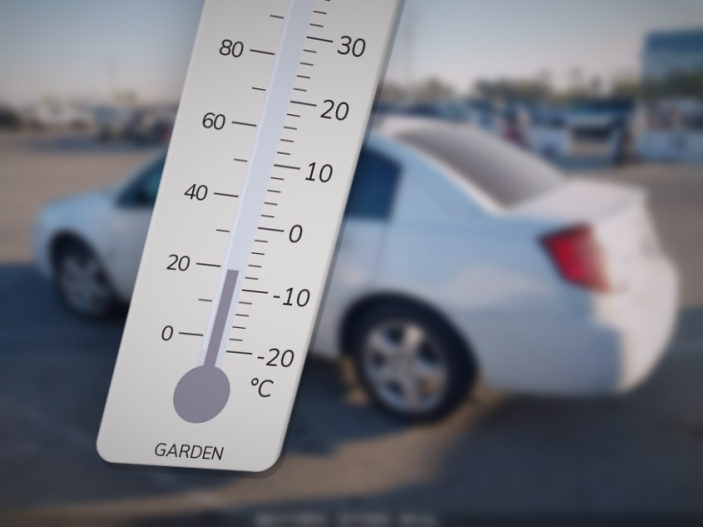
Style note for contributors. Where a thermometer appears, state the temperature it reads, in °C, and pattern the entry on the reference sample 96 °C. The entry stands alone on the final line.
-7 °C
